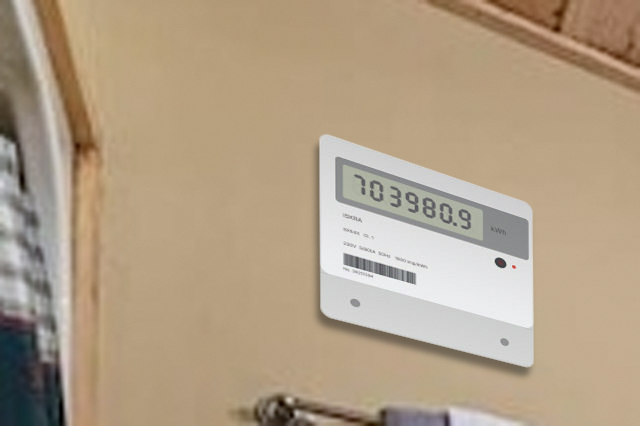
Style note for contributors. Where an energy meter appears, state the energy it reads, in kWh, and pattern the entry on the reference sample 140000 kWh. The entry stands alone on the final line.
703980.9 kWh
